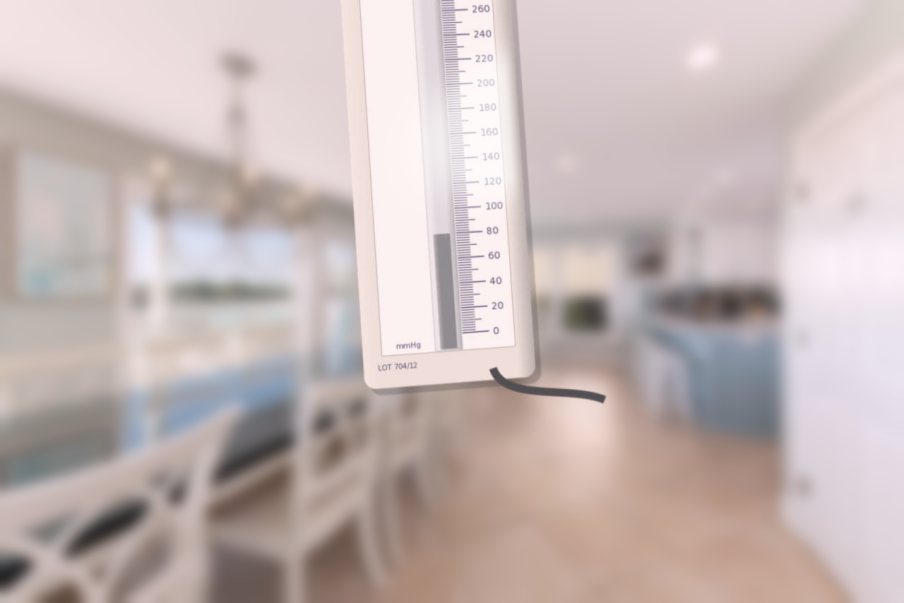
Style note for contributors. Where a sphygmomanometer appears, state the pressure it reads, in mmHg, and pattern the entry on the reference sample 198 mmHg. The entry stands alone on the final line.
80 mmHg
